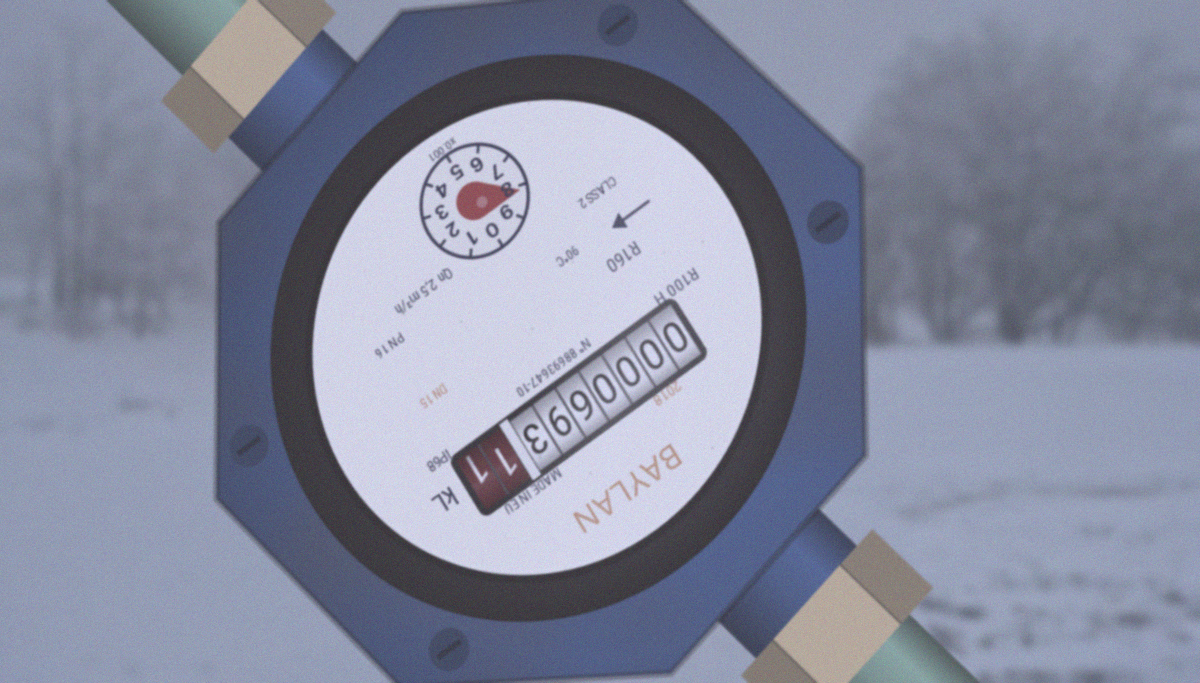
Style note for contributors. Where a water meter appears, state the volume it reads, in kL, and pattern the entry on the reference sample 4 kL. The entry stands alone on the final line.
693.108 kL
